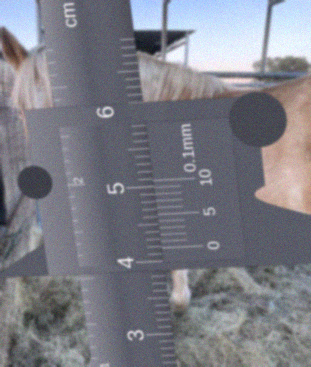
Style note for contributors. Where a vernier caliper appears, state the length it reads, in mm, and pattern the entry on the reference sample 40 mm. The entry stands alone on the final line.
41.8 mm
